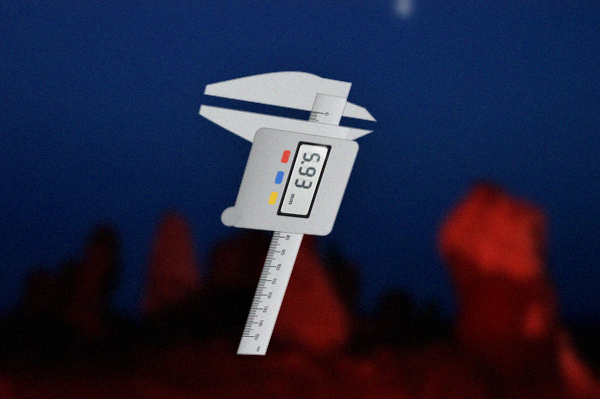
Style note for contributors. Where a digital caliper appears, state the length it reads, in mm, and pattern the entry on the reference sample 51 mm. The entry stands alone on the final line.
5.93 mm
